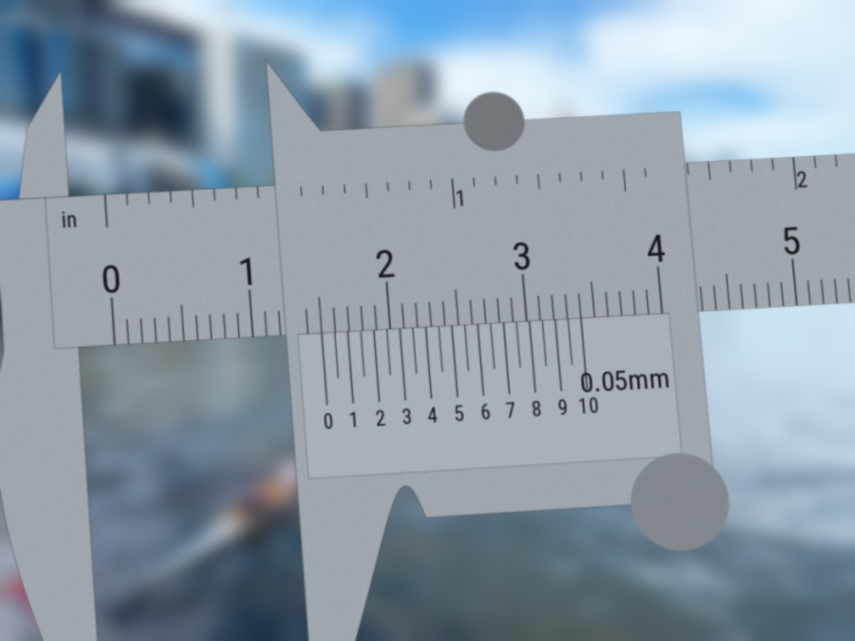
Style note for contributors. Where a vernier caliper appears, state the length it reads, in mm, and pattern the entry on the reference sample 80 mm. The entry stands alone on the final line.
15.0 mm
